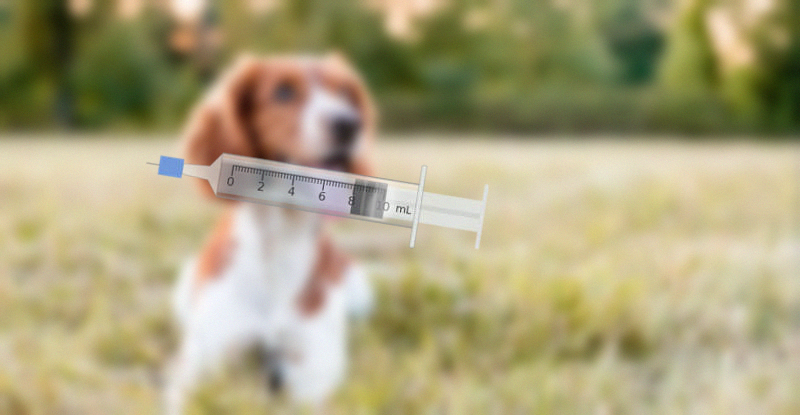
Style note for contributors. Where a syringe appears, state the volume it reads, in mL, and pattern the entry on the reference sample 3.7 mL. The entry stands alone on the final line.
8 mL
